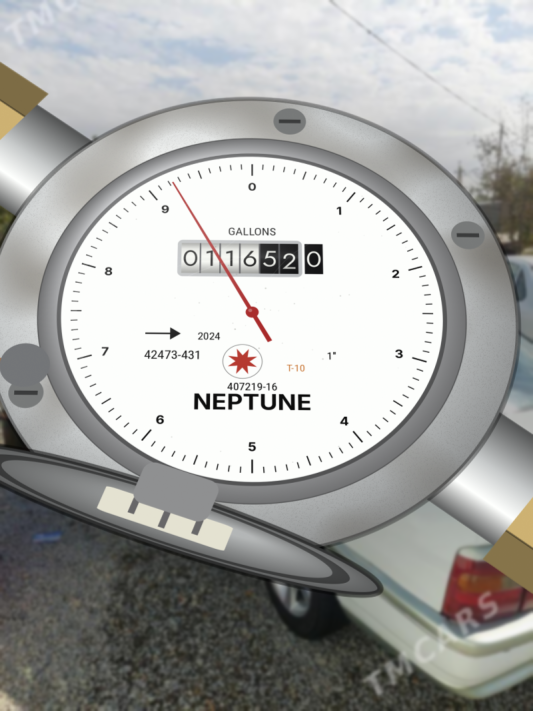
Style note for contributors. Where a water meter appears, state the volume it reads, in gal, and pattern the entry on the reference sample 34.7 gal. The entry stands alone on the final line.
116519.2 gal
